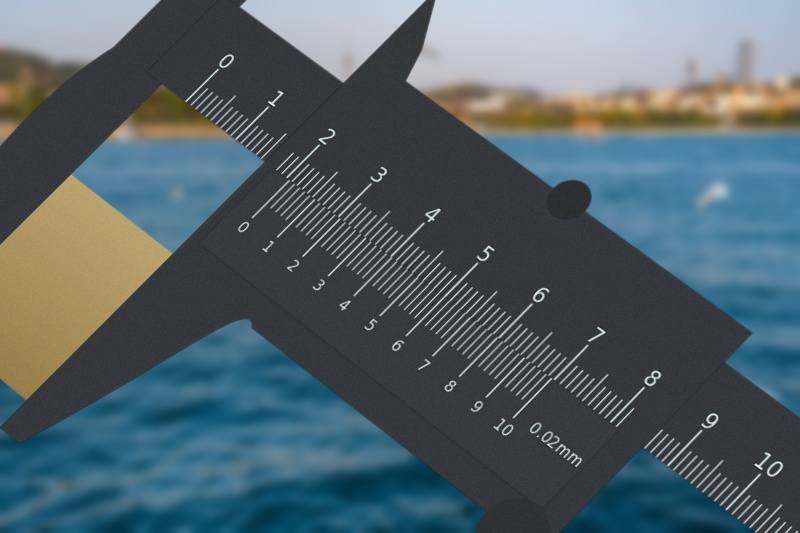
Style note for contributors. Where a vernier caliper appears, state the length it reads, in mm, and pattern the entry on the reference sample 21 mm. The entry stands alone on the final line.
20.6 mm
